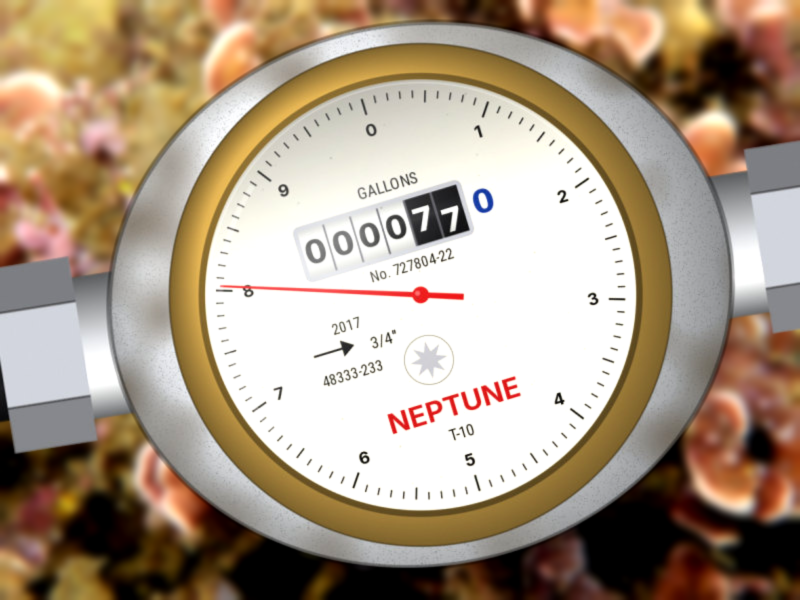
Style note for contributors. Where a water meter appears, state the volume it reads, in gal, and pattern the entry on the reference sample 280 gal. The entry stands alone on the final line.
768.0 gal
